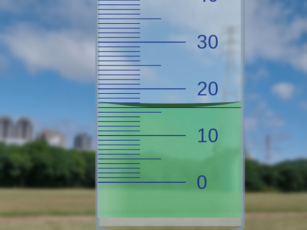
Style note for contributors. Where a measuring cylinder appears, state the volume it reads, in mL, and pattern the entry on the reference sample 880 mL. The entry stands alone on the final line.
16 mL
